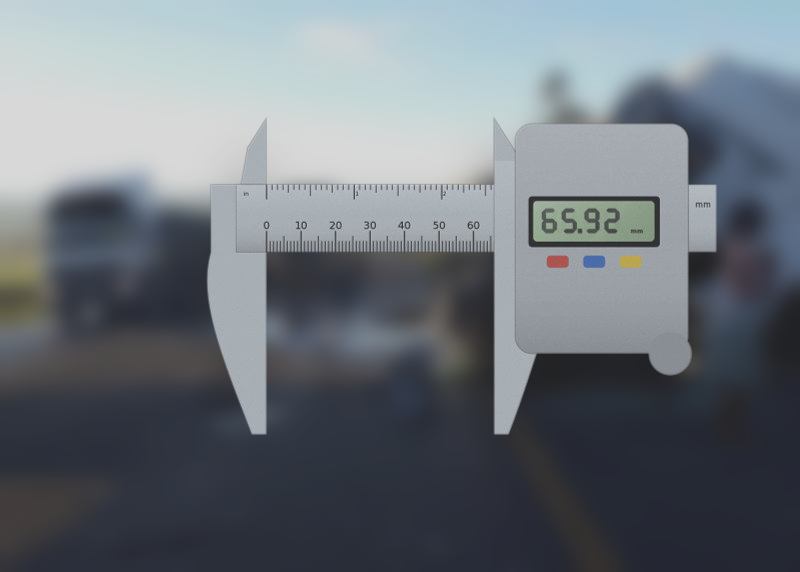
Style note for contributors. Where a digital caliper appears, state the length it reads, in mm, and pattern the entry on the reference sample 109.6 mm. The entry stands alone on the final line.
65.92 mm
